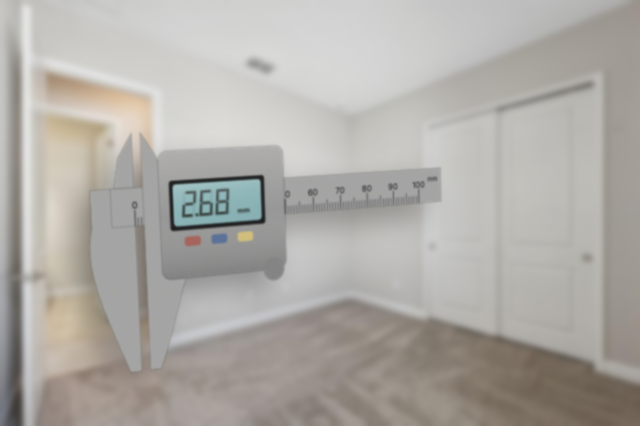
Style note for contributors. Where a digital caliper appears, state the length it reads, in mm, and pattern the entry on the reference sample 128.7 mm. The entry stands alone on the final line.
2.68 mm
